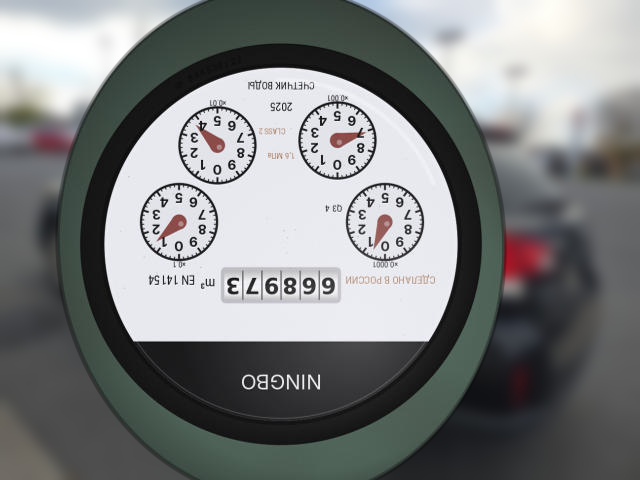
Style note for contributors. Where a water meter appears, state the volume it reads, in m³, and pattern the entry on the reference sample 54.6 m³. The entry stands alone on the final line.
668973.1370 m³
